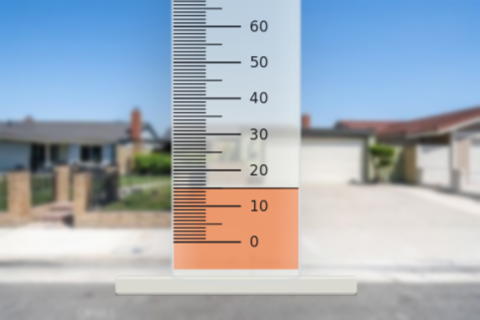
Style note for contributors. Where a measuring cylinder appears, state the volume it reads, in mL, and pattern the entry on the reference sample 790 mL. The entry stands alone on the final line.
15 mL
